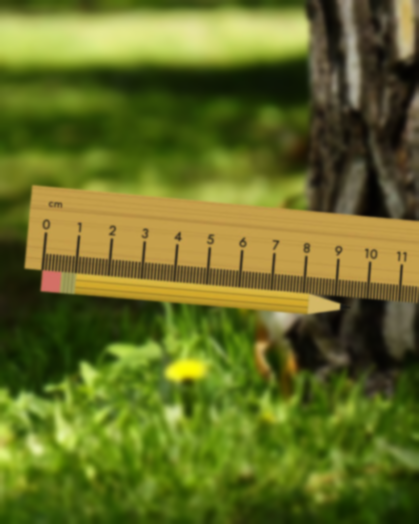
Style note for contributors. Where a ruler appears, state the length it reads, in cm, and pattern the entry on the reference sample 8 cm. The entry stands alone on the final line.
9.5 cm
